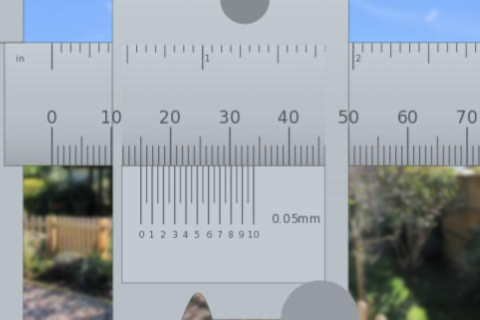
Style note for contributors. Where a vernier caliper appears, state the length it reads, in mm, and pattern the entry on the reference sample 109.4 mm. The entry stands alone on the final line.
15.0 mm
